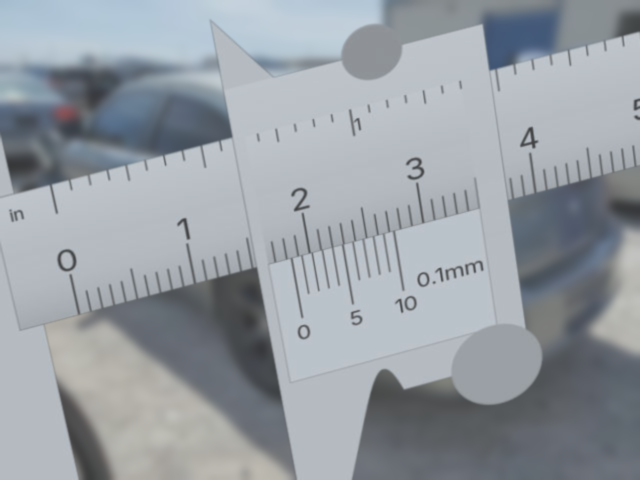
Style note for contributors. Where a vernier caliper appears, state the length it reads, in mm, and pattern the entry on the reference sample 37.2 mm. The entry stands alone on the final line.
18.4 mm
